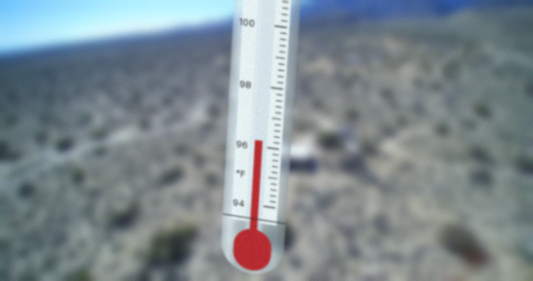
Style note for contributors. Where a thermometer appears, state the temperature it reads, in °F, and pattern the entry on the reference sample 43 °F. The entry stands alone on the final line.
96.2 °F
